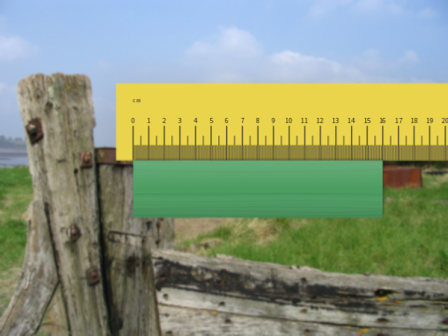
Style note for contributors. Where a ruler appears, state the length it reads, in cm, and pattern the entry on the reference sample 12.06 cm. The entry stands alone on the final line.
16 cm
